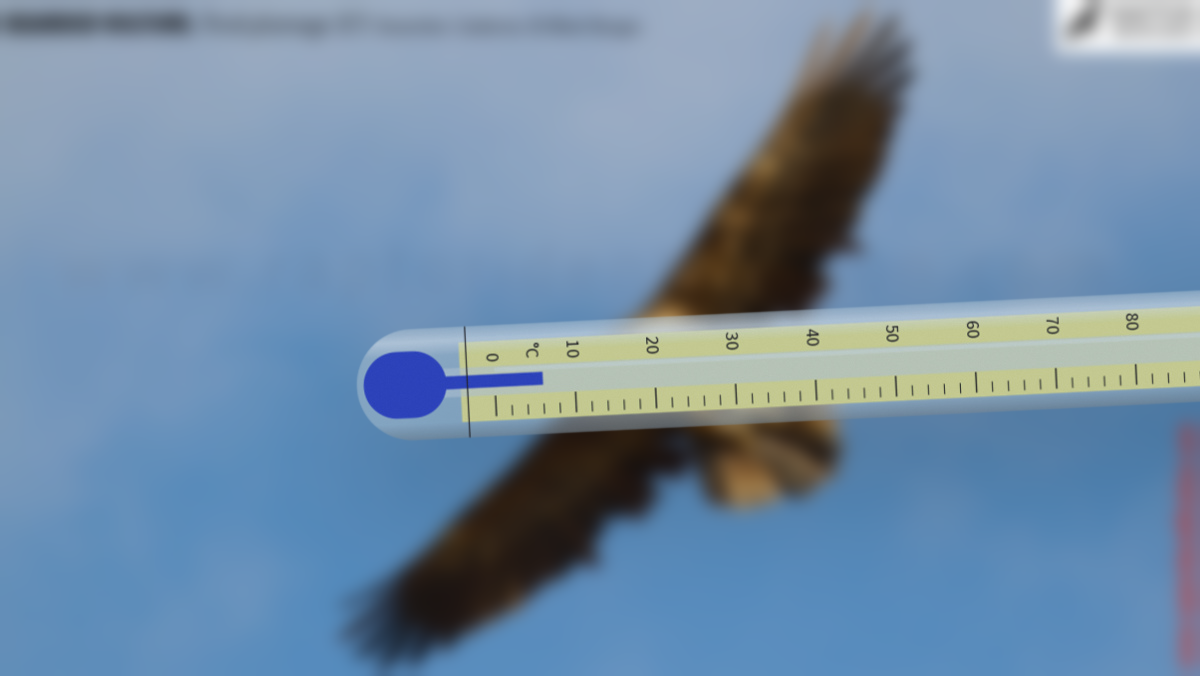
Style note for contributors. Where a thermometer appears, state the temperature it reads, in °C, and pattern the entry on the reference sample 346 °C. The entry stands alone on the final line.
6 °C
